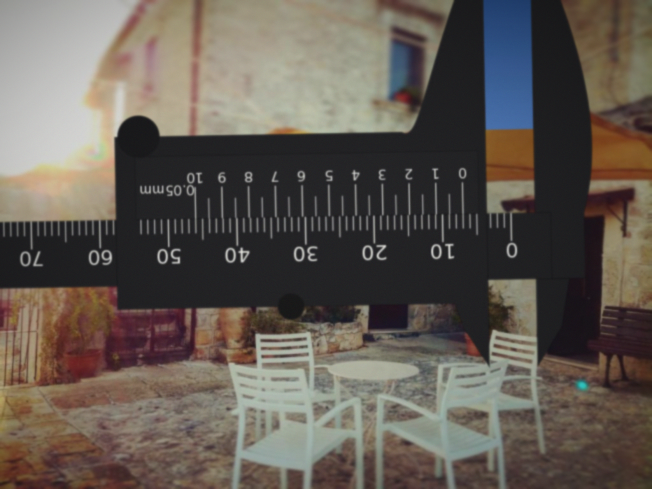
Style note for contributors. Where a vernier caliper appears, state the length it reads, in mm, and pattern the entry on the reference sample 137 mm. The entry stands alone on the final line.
7.0 mm
